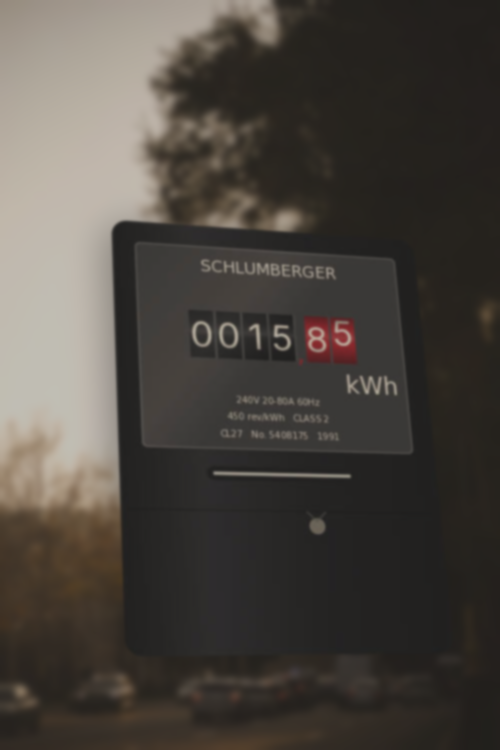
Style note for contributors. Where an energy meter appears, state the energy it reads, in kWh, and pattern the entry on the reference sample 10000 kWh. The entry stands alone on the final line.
15.85 kWh
